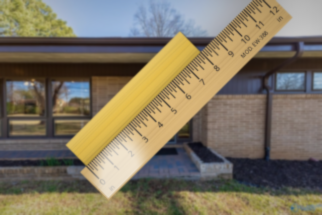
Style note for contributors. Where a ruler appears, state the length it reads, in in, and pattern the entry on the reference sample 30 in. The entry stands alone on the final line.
8 in
